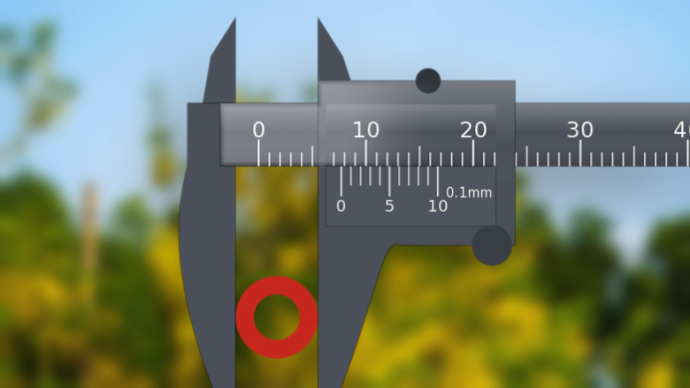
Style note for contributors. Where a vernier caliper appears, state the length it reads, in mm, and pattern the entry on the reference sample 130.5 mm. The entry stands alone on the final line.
7.7 mm
